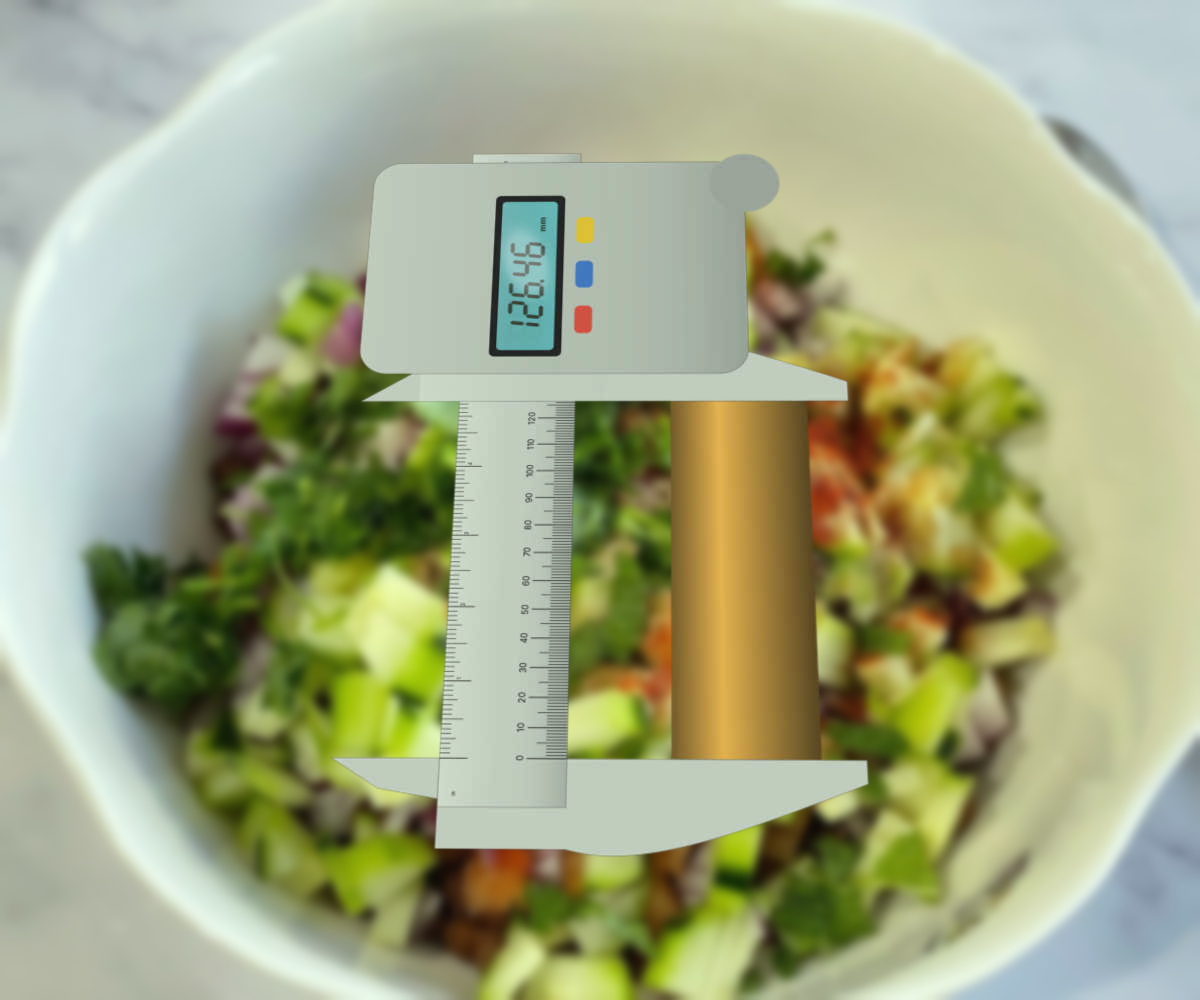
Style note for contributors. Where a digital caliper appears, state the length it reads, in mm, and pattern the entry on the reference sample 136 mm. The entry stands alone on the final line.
126.46 mm
